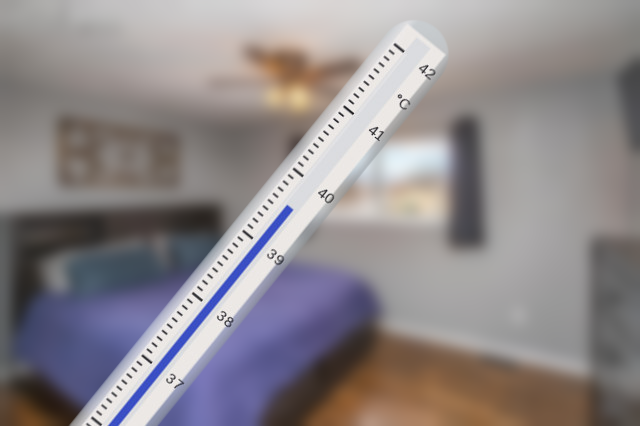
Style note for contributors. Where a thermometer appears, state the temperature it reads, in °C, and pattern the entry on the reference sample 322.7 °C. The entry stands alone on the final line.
39.6 °C
